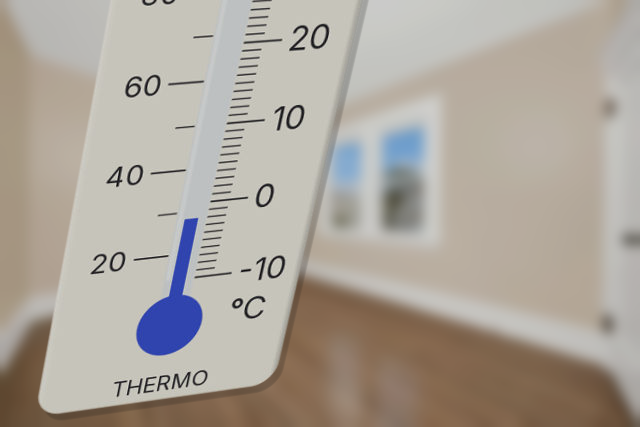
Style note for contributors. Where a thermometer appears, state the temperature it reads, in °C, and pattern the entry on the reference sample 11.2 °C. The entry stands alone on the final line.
-2 °C
